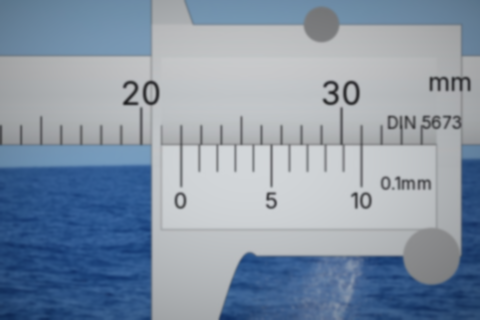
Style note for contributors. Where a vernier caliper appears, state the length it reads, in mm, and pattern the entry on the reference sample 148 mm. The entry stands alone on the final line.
22.0 mm
